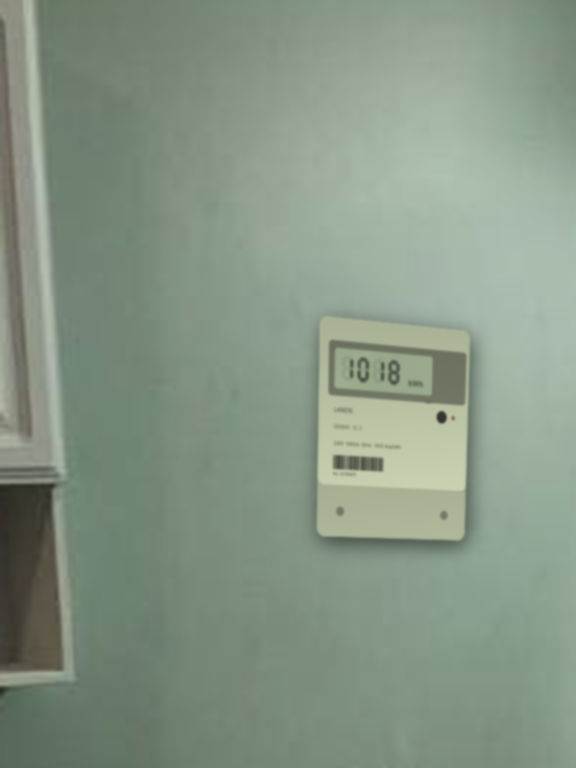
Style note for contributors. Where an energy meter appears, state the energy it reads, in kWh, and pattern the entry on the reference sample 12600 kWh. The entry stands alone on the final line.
1018 kWh
